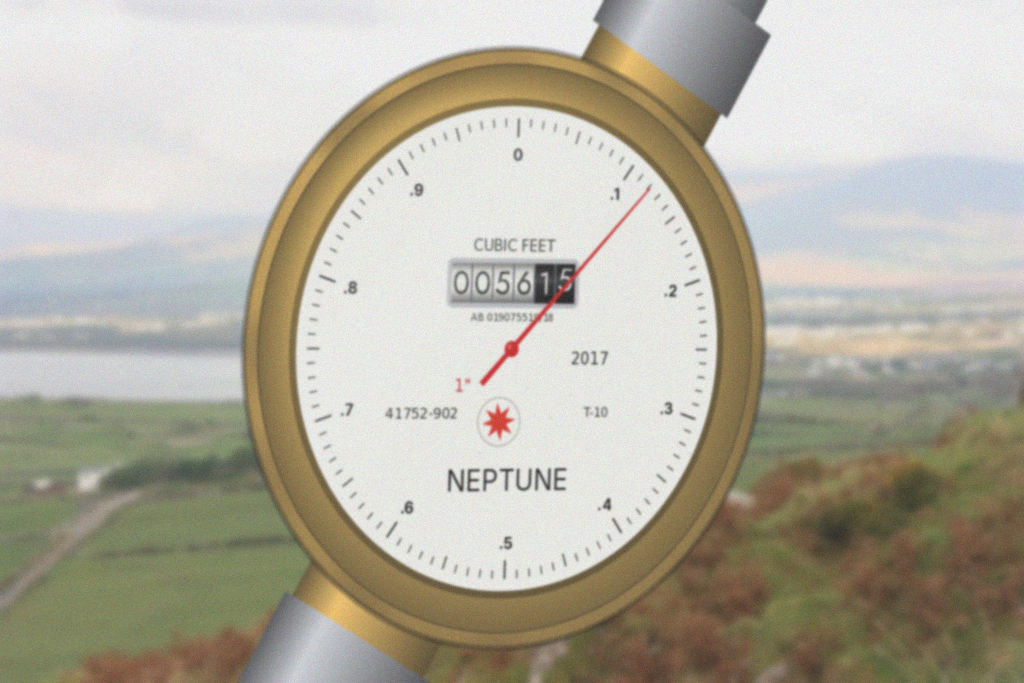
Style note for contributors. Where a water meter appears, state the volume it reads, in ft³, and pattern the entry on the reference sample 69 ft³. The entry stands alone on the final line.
5615.12 ft³
